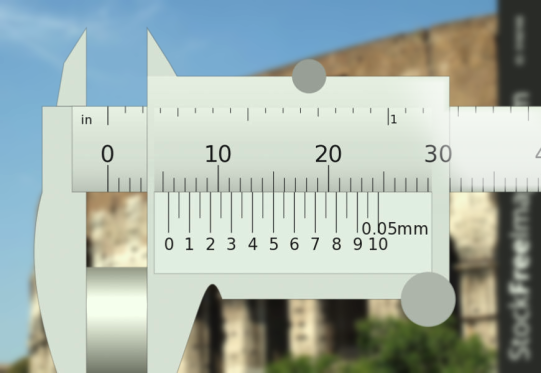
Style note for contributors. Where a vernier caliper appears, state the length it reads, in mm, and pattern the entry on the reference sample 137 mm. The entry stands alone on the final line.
5.5 mm
